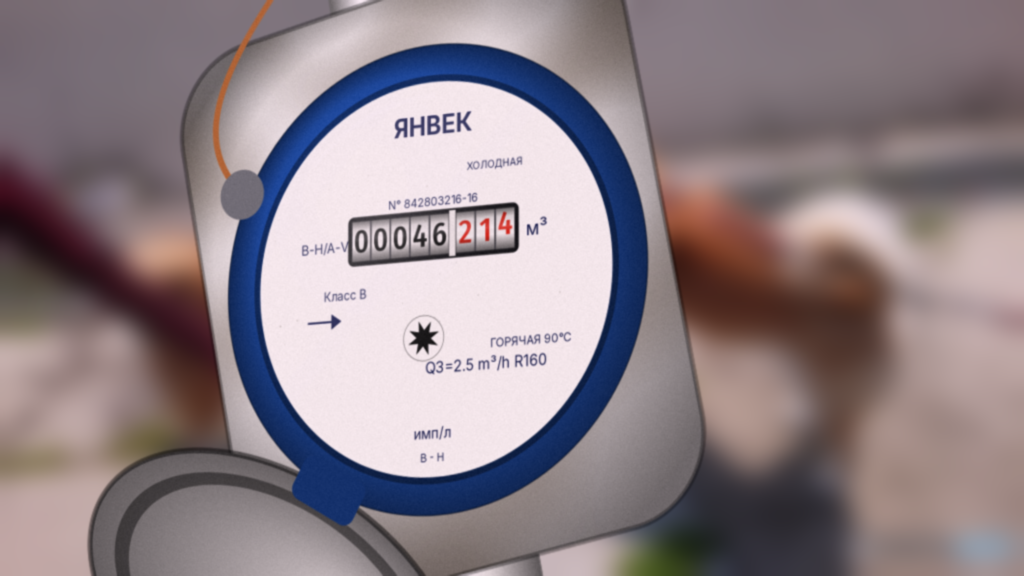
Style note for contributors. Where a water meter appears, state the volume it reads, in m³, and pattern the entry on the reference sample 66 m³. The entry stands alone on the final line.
46.214 m³
